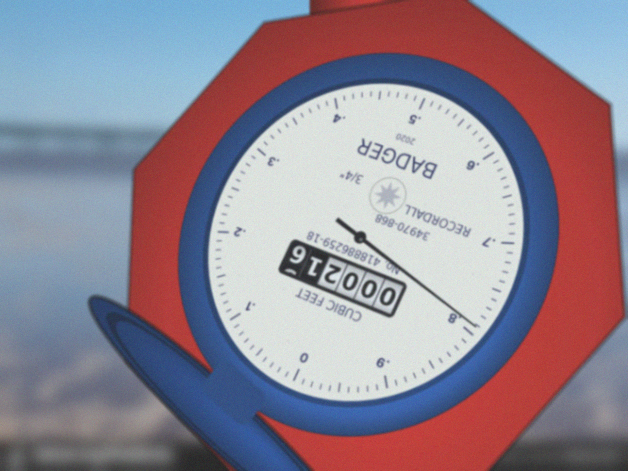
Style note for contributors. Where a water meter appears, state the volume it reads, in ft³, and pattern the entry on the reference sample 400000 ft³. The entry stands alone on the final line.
215.79 ft³
